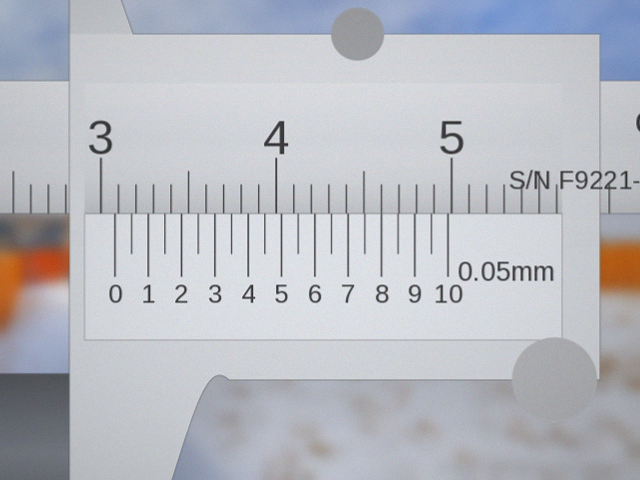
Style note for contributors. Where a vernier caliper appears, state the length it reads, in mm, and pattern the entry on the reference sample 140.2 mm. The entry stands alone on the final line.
30.8 mm
